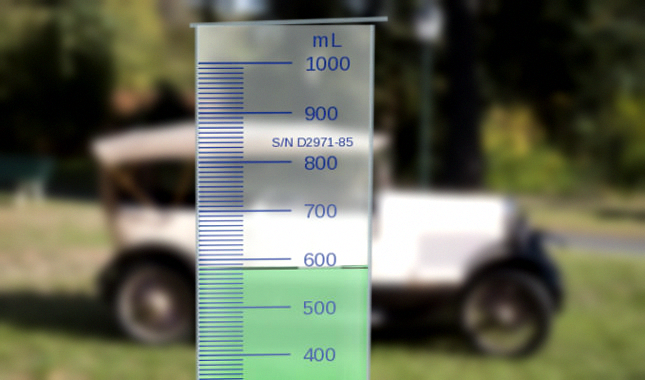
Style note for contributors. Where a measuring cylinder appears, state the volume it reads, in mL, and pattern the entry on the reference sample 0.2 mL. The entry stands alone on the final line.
580 mL
